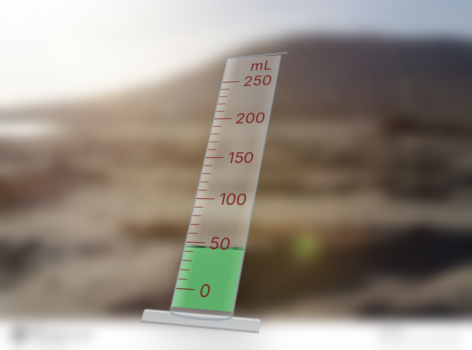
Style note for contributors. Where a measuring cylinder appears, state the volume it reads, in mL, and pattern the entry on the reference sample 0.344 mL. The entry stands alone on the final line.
45 mL
